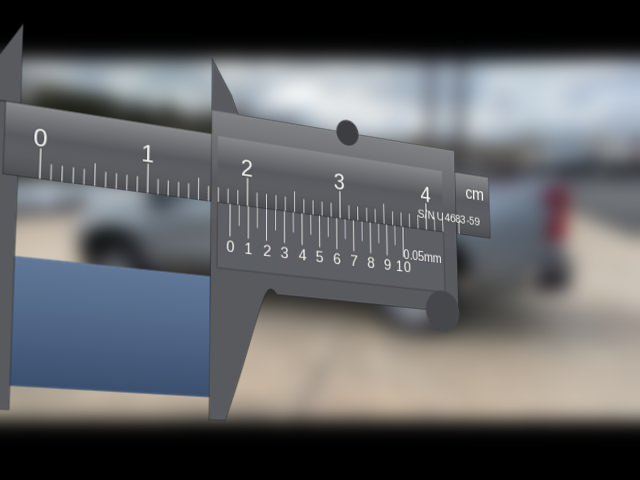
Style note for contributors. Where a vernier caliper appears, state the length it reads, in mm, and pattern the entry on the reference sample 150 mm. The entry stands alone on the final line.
18.2 mm
